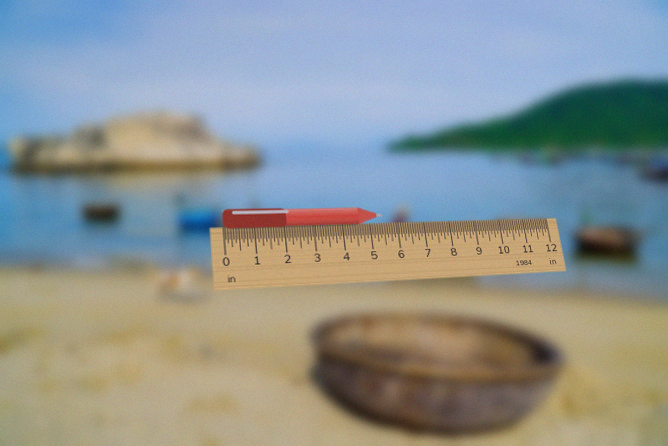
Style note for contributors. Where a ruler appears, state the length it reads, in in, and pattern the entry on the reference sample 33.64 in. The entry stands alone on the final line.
5.5 in
